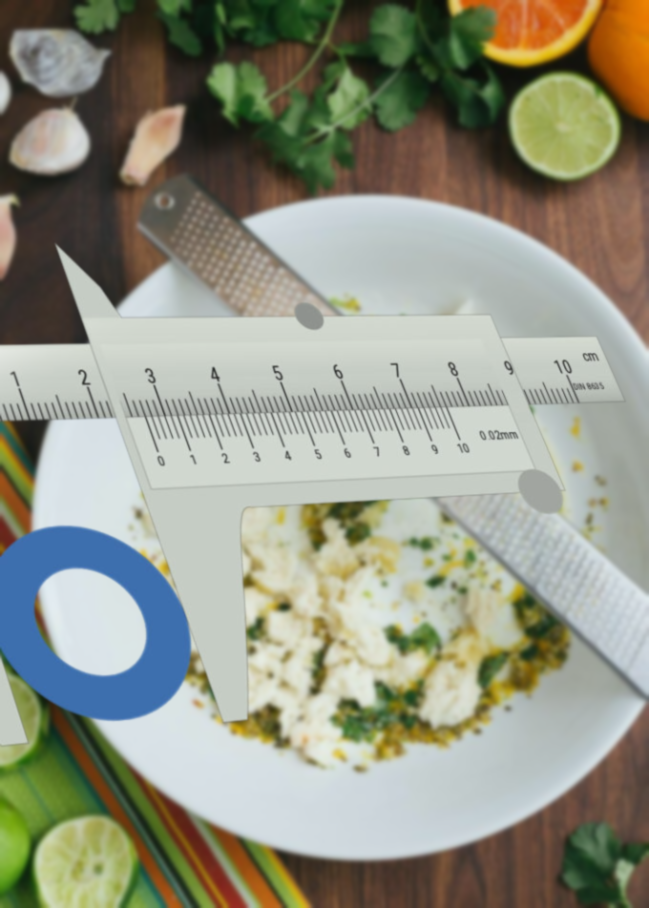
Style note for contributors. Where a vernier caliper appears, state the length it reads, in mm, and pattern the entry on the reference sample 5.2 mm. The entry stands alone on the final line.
27.0 mm
